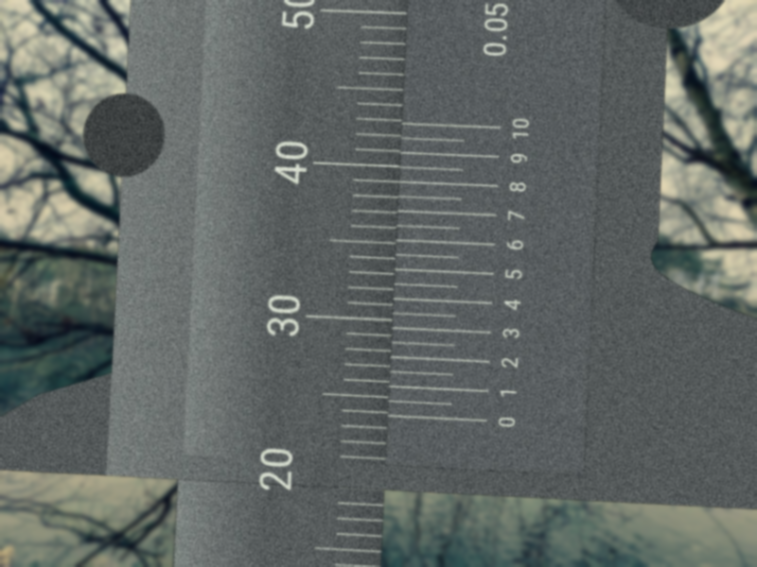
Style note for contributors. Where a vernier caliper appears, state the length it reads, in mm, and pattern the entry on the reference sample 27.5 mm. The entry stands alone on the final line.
23.8 mm
